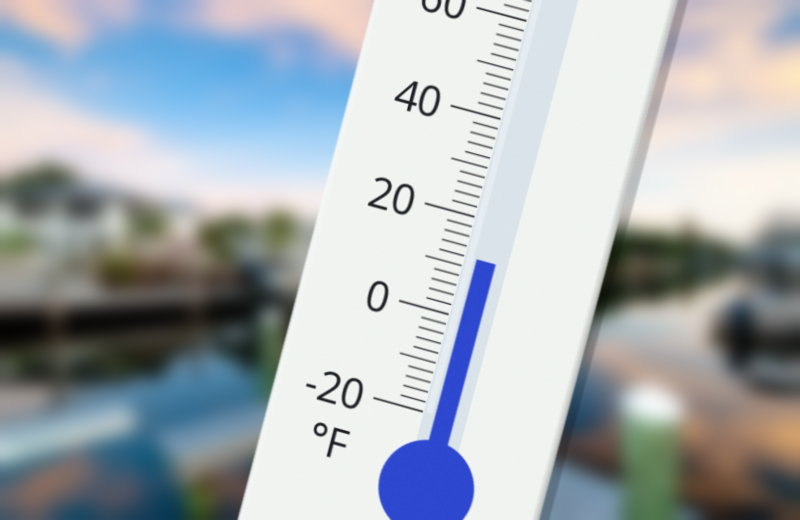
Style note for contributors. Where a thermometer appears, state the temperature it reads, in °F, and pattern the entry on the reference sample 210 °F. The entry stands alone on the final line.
12 °F
